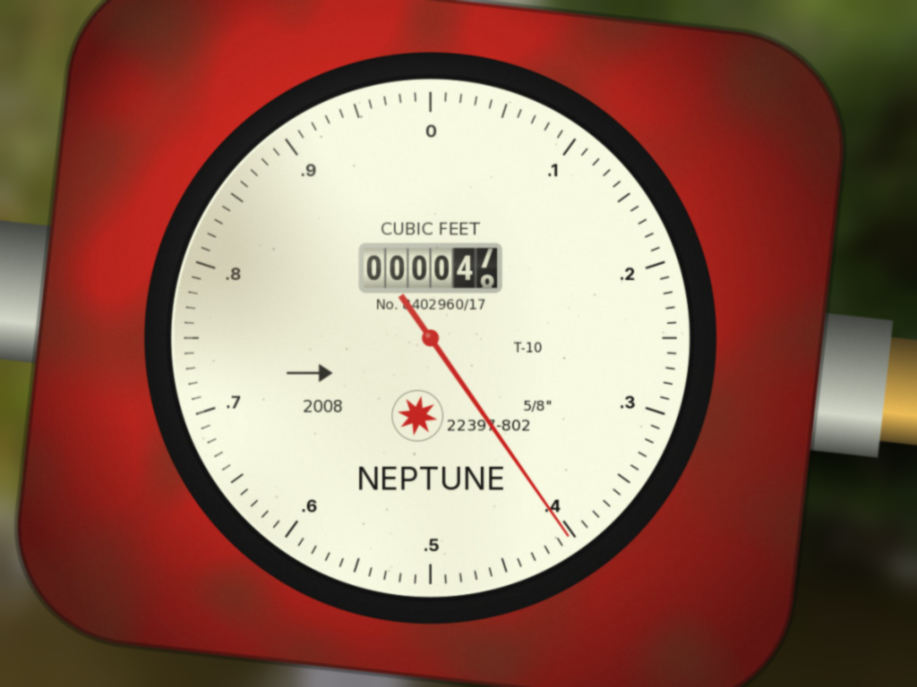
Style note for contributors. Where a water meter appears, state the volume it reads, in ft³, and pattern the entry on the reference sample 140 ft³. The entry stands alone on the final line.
47.40 ft³
